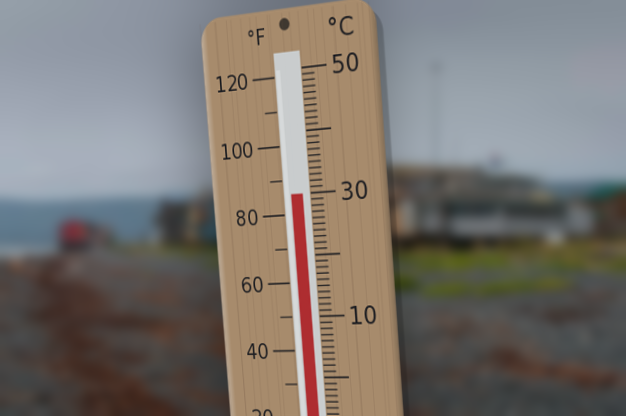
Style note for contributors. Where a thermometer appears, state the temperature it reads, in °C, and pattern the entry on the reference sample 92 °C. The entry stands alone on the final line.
30 °C
